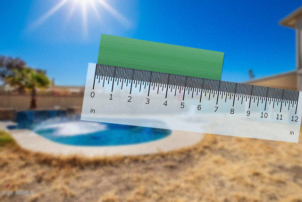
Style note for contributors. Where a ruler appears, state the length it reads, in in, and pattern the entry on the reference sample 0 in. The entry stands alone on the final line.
7 in
